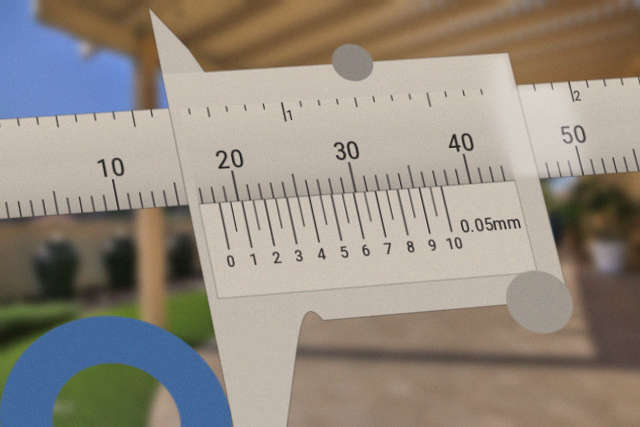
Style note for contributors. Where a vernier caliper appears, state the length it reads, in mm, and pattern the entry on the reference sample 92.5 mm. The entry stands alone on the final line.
18.4 mm
